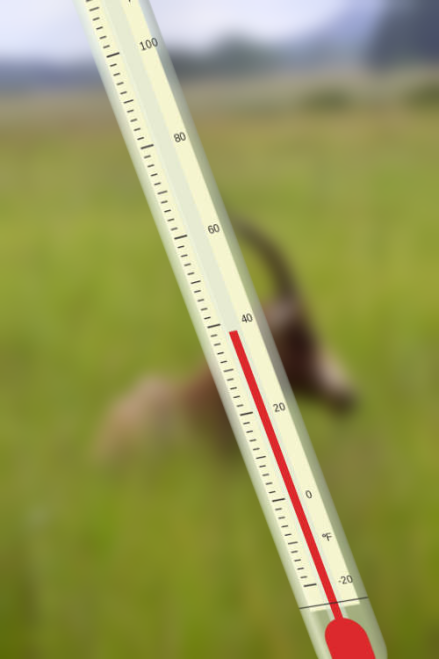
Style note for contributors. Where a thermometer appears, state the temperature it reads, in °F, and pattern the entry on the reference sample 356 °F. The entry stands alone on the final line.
38 °F
